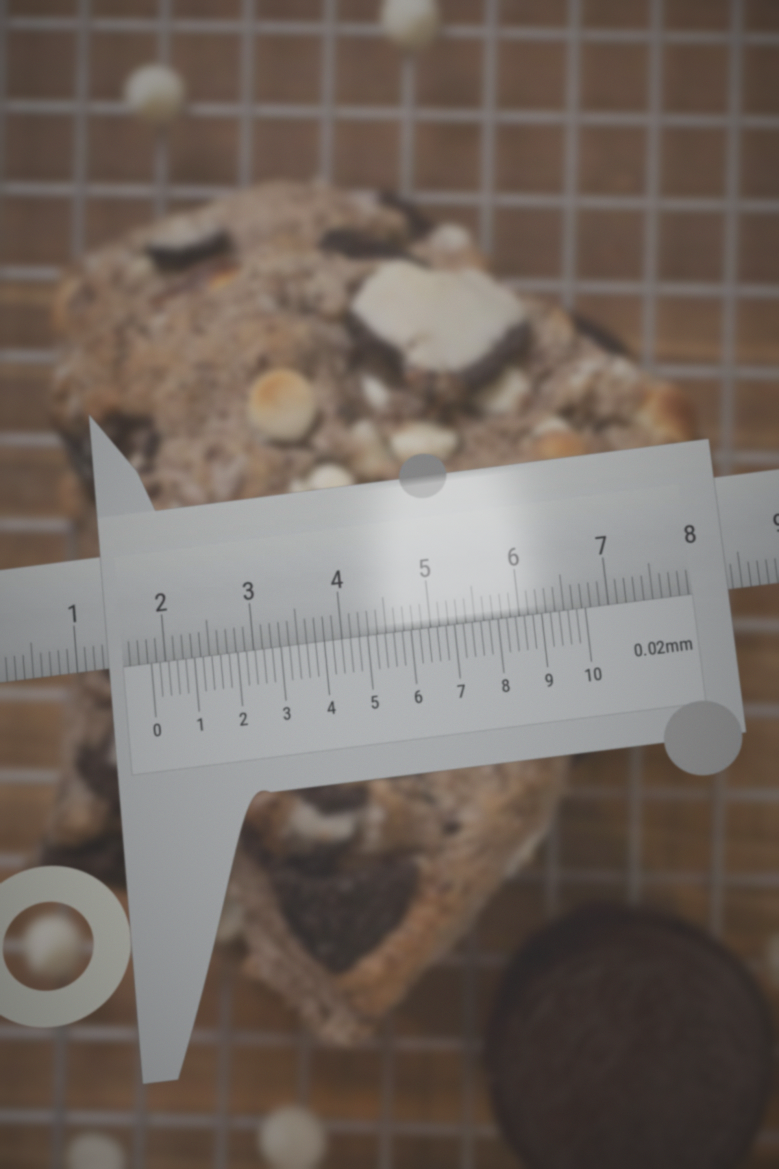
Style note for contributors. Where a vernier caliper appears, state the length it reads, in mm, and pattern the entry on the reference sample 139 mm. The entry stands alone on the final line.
18.4 mm
